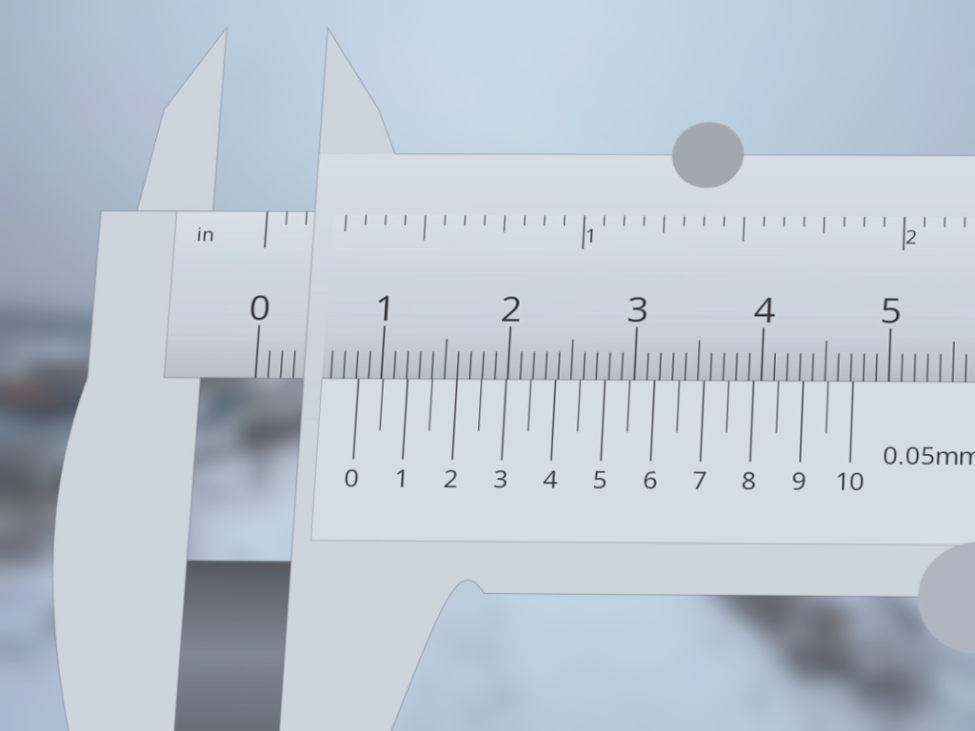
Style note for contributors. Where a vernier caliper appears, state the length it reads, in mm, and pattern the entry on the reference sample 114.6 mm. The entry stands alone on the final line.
8.2 mm
